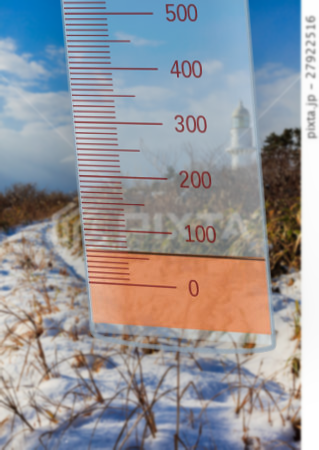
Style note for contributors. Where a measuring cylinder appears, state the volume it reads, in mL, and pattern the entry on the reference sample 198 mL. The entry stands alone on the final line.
60 mL
